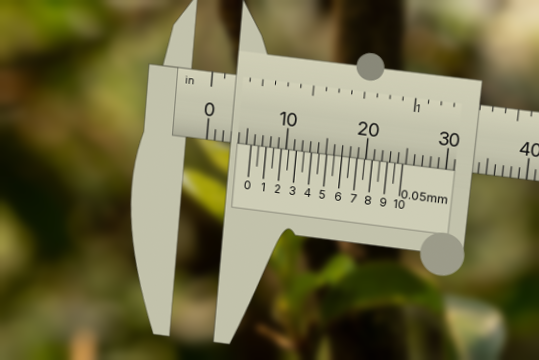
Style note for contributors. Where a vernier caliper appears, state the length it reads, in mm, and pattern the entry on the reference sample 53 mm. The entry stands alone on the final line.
5.6 mm
